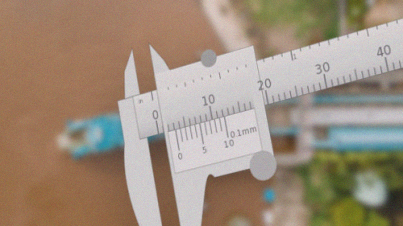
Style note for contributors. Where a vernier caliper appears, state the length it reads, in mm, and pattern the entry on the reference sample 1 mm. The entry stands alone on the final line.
3.2 mm
